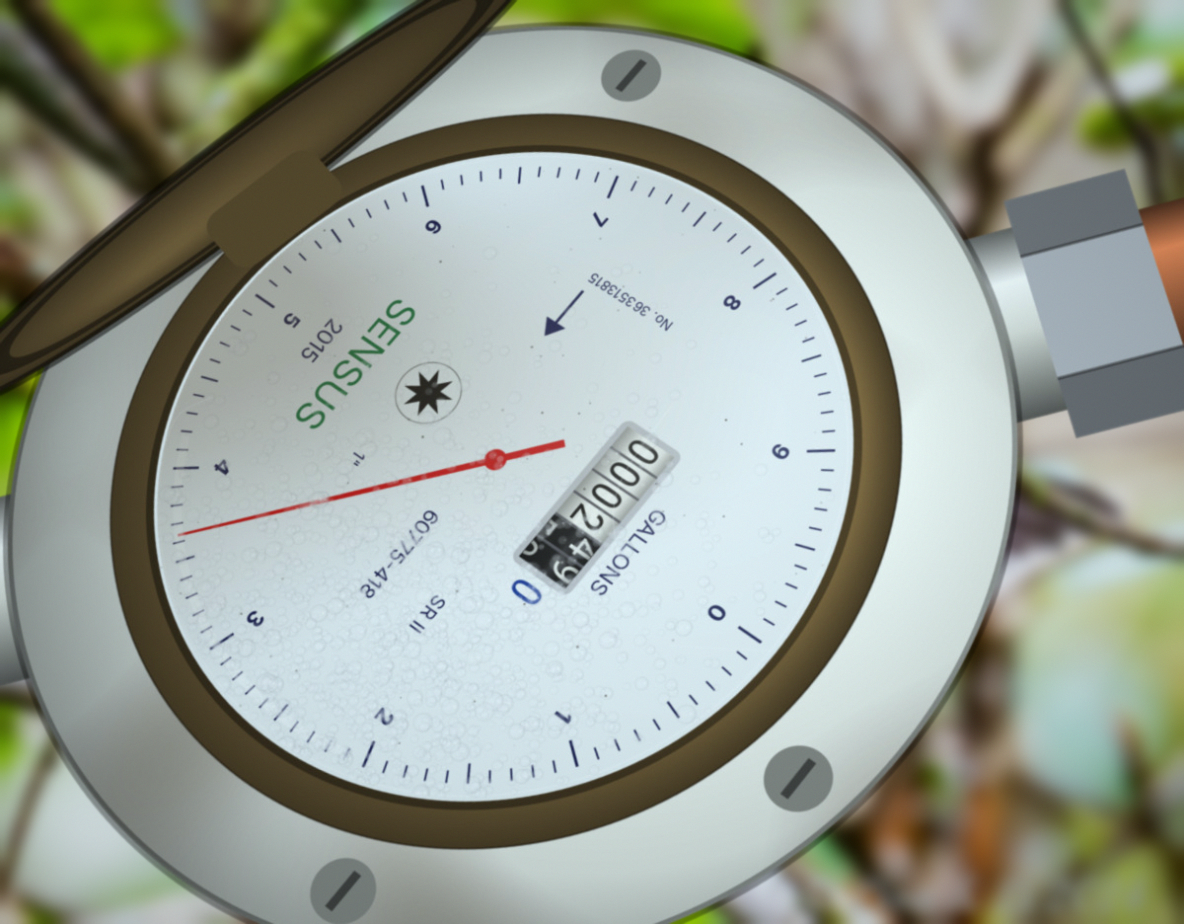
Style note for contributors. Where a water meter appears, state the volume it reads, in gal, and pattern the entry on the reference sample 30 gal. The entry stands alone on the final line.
2493.6 gal
